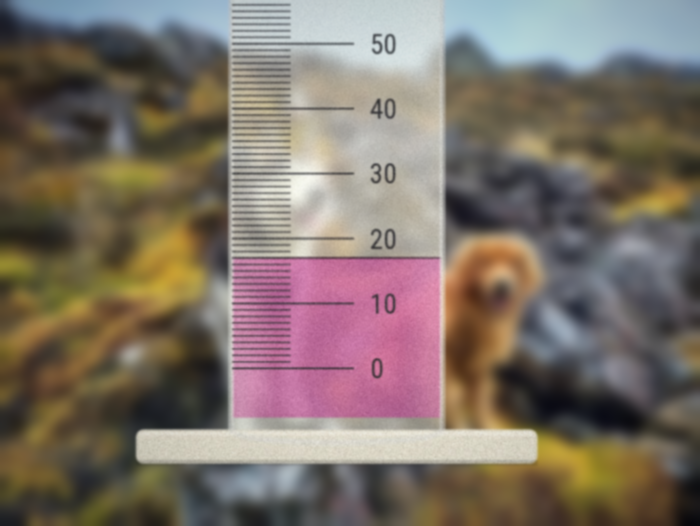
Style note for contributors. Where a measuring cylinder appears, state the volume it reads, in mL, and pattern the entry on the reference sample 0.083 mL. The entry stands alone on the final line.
17 mL
